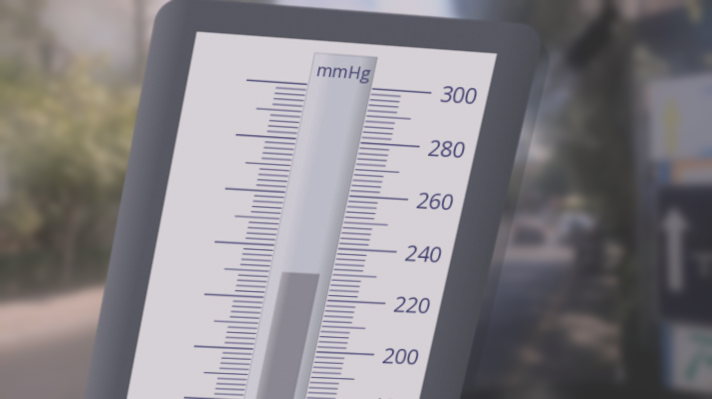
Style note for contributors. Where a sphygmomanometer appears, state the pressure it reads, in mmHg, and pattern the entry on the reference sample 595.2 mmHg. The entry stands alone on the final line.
230 mmHg
